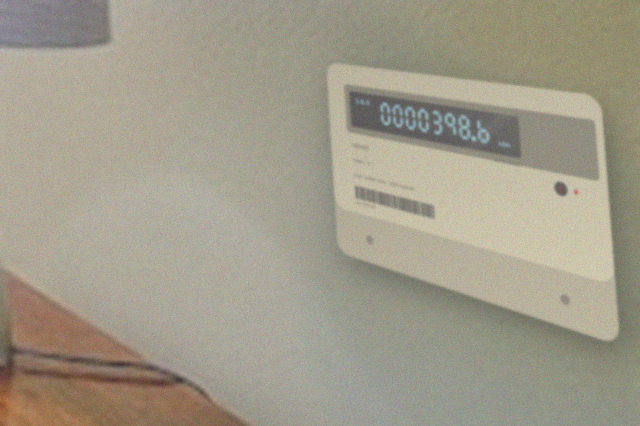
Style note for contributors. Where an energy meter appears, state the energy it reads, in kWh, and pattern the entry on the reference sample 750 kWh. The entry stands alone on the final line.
398.6 kWh
